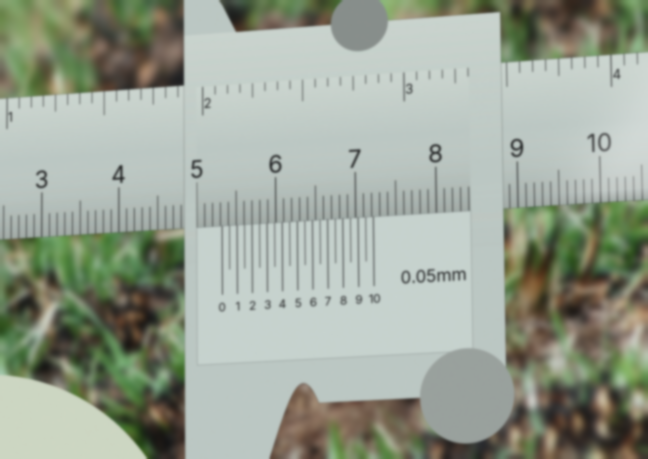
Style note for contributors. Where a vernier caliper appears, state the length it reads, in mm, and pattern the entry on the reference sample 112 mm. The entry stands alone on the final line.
53.2 mm
